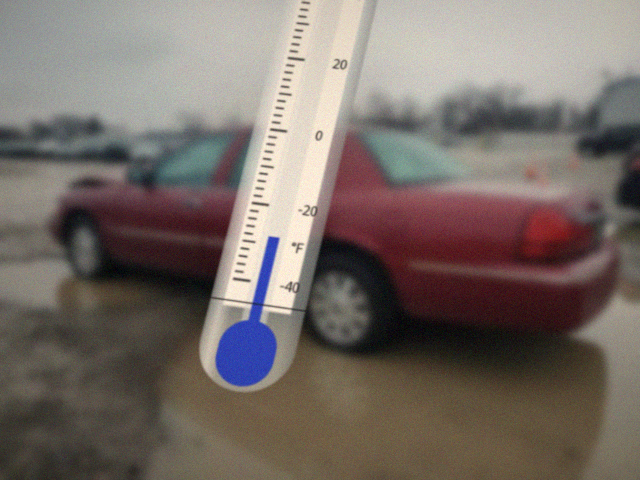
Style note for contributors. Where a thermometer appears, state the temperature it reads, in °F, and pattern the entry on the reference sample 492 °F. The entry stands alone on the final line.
-28 °F
